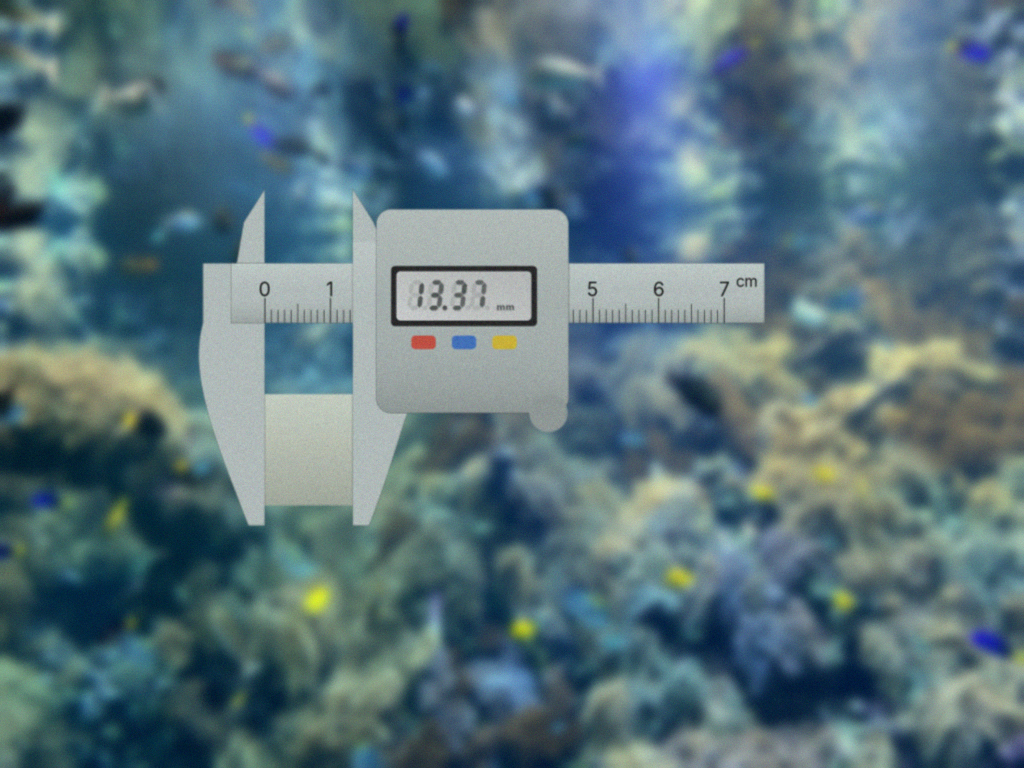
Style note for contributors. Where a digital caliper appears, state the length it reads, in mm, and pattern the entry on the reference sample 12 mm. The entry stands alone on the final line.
13.37 mm
